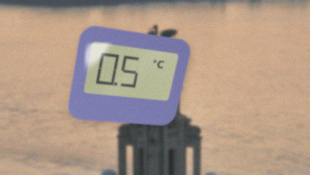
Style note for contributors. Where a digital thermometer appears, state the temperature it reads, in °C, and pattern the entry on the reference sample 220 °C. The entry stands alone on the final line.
0.5 °C
